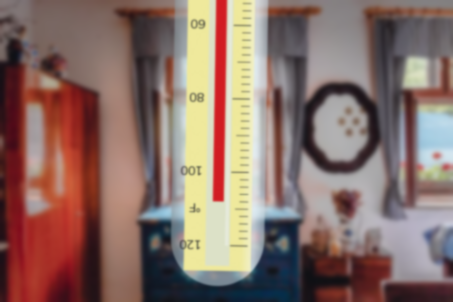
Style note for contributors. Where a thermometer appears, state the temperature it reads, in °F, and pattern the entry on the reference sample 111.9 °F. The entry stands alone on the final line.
108 °F
